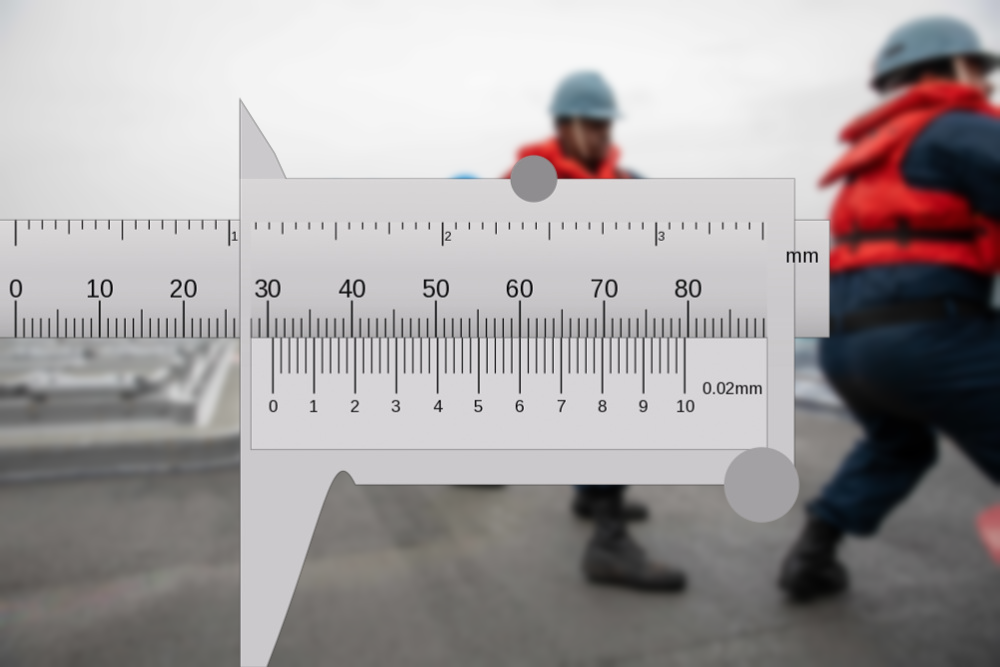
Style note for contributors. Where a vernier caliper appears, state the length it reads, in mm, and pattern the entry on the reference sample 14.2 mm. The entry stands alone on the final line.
30.6 mm
